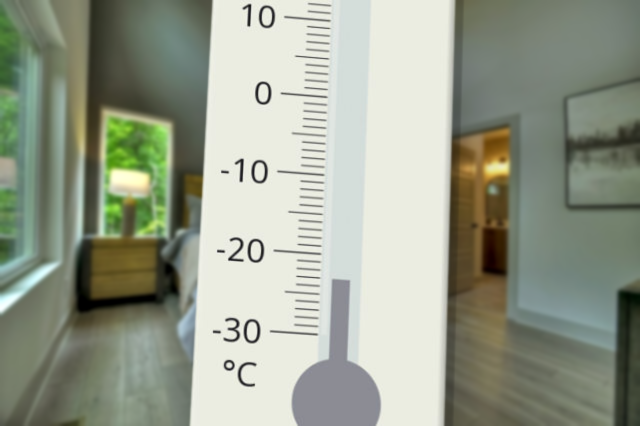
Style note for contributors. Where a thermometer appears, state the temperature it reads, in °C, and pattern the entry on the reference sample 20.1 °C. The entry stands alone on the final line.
-23 °C
